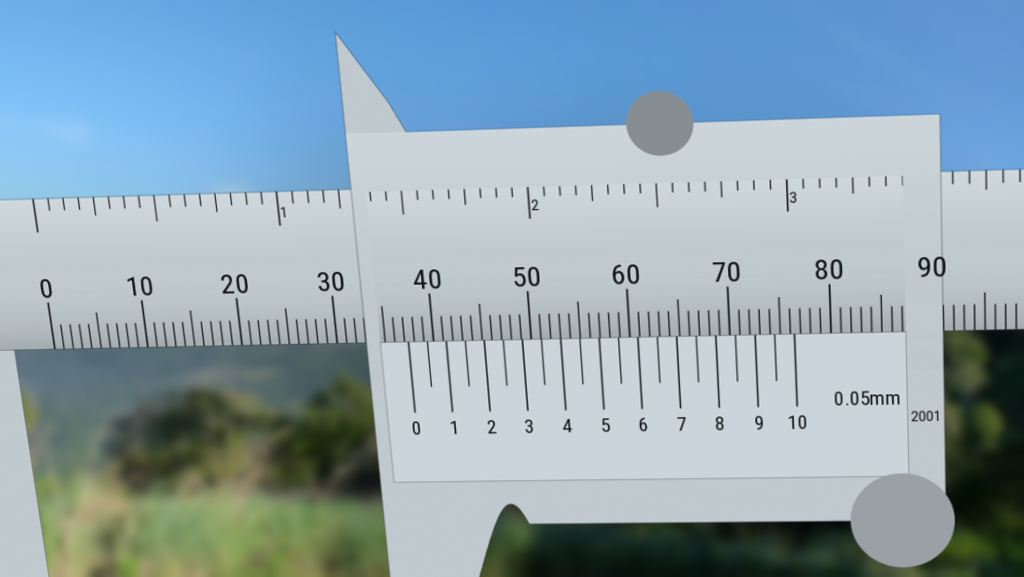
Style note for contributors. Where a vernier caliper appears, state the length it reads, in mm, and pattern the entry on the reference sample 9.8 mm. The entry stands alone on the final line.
37.4 mm
